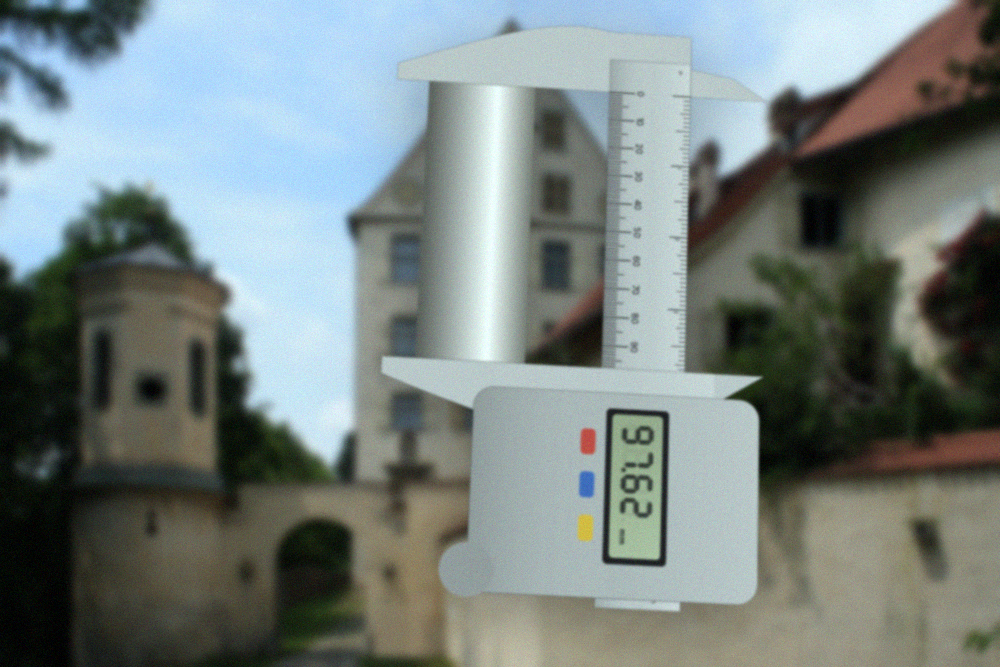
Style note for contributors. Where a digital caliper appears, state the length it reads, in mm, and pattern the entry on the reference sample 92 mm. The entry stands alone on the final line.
97.62 mm
